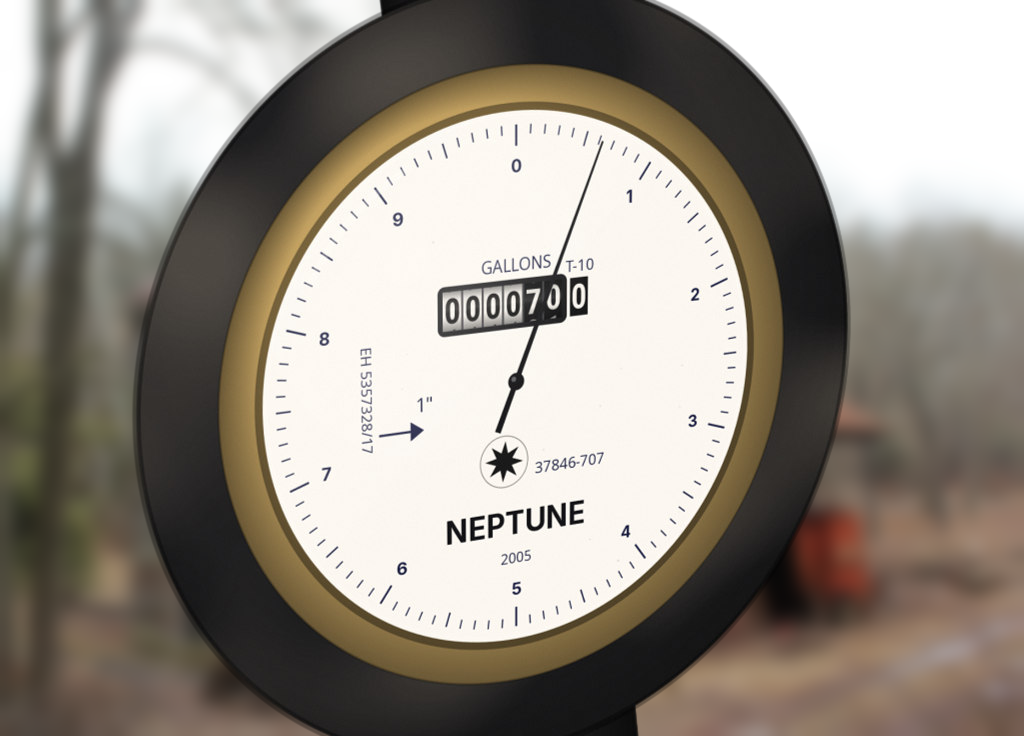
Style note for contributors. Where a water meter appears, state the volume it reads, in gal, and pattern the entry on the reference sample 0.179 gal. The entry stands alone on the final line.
700.6 gal
